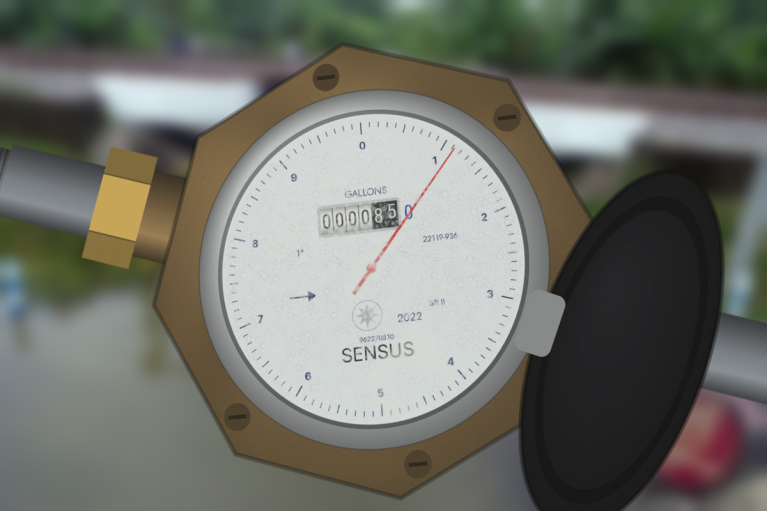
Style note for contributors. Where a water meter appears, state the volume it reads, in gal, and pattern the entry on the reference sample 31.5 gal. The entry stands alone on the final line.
851.1 gal
